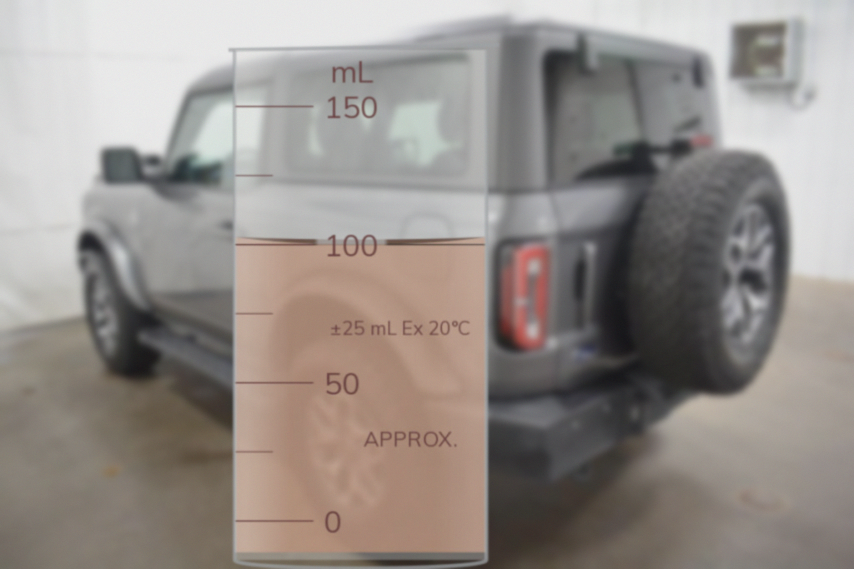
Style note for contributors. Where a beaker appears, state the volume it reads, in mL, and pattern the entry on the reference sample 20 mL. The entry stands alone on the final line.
100 mL
